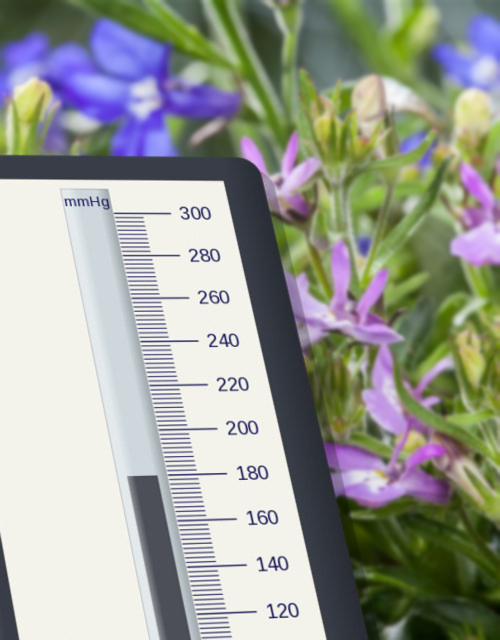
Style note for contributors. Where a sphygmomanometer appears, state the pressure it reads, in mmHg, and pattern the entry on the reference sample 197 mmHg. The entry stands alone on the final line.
180 mmHg
